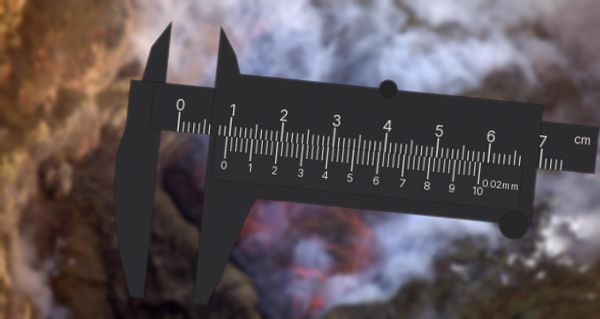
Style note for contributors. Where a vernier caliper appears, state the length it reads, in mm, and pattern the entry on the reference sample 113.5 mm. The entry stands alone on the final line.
9.5 mm
